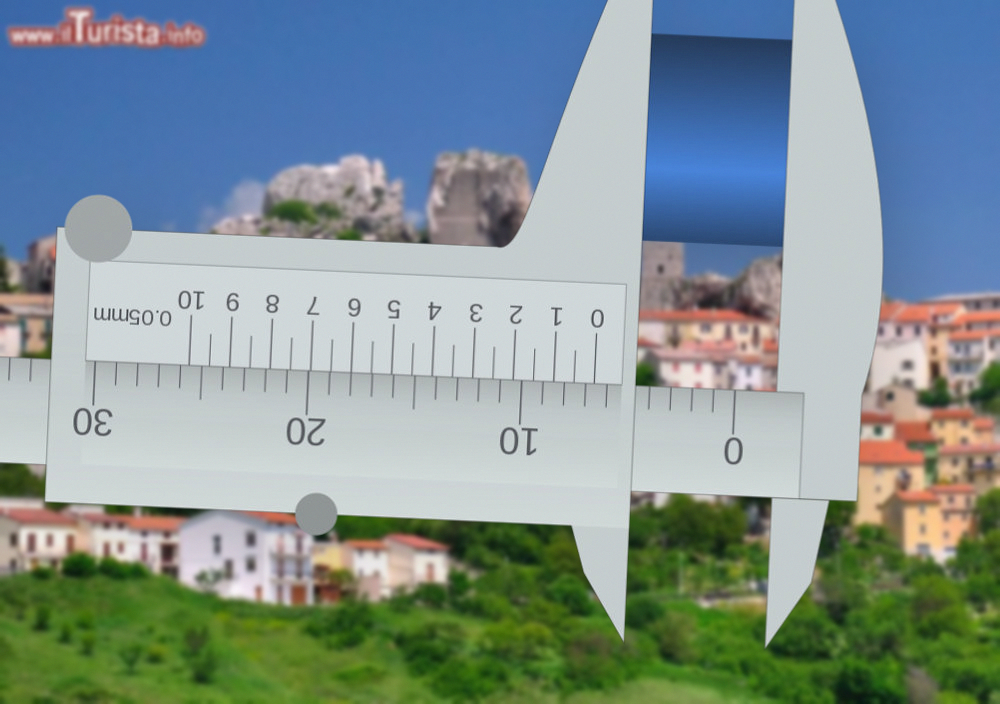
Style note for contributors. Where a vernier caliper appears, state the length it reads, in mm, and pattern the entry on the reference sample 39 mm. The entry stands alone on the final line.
6.6 mm
